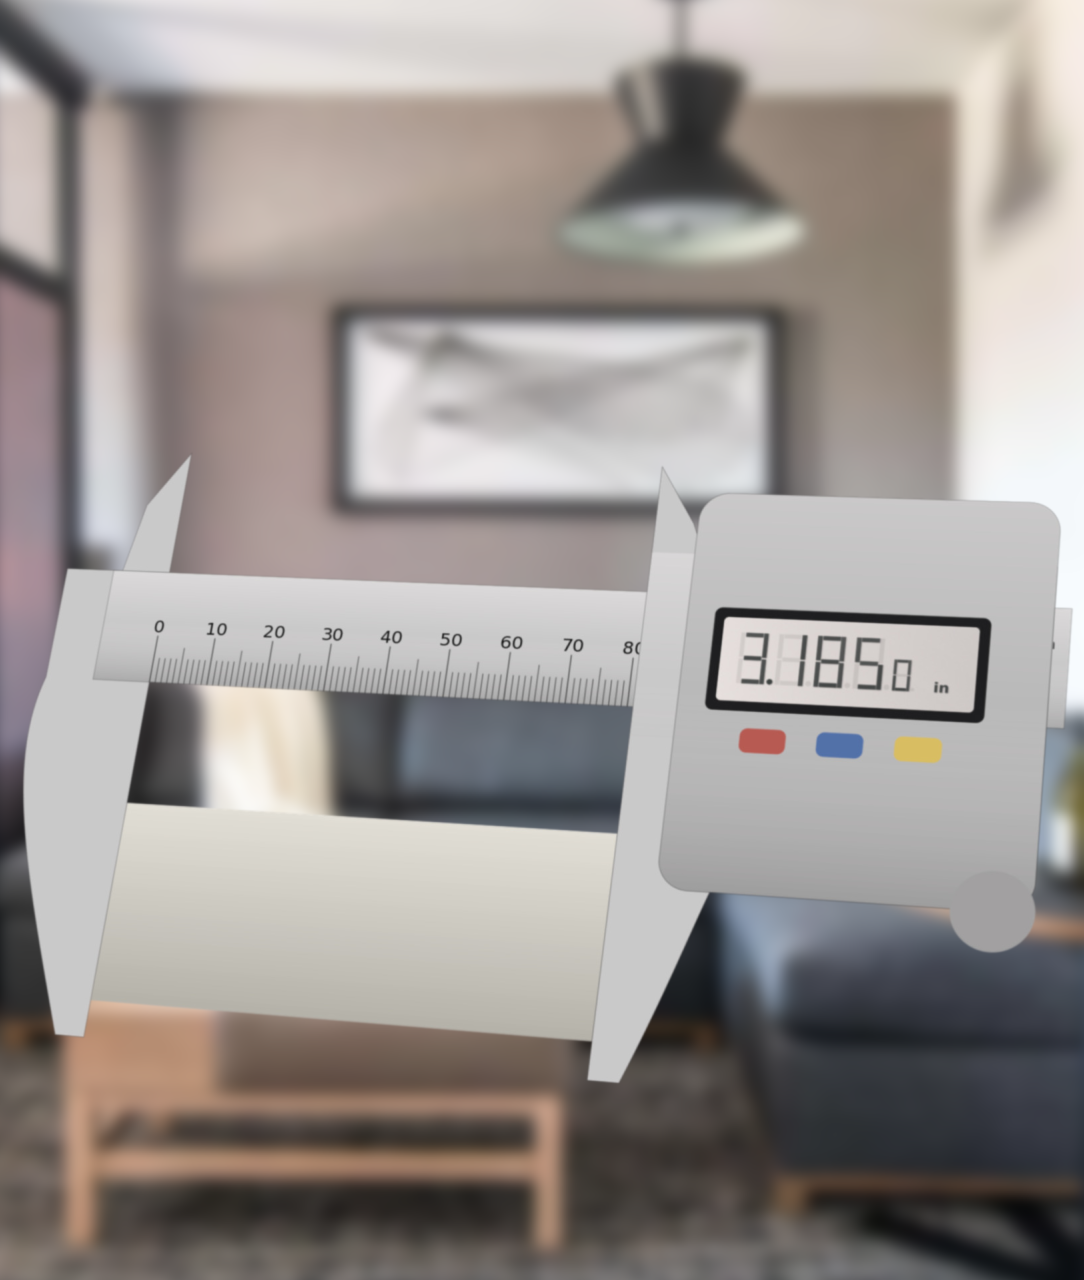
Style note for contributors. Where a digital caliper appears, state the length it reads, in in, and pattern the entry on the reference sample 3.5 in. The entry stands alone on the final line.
3.1850 in
